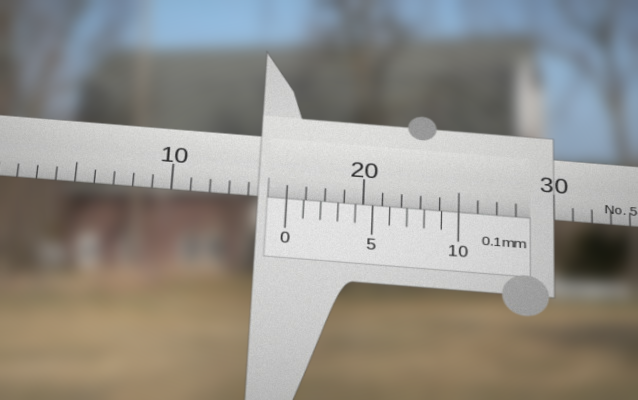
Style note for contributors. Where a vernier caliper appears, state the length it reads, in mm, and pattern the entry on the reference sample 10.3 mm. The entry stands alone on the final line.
16.0 mm
